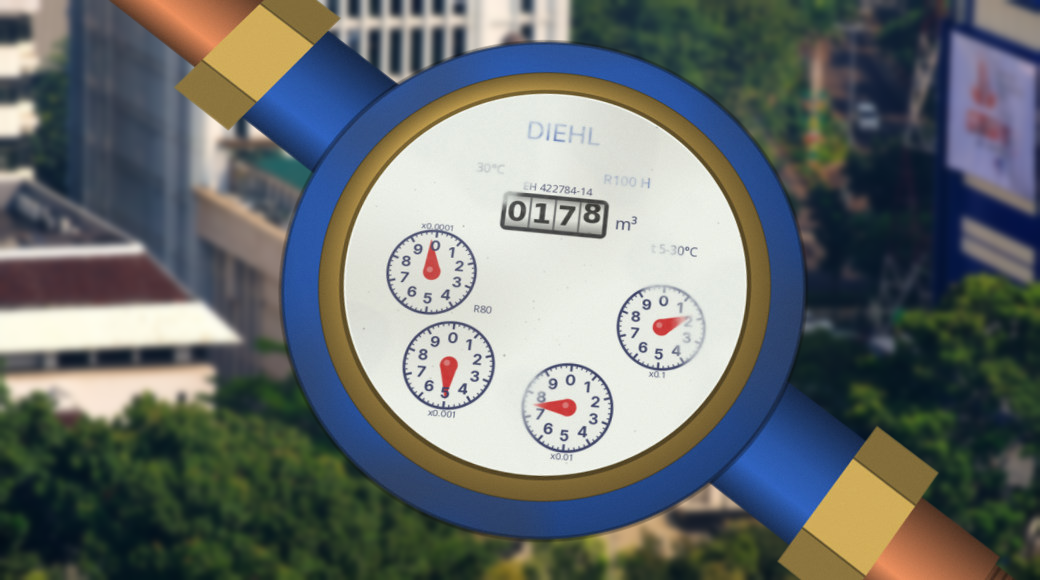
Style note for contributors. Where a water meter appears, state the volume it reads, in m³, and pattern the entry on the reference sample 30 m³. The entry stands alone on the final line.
178.1749 m³
